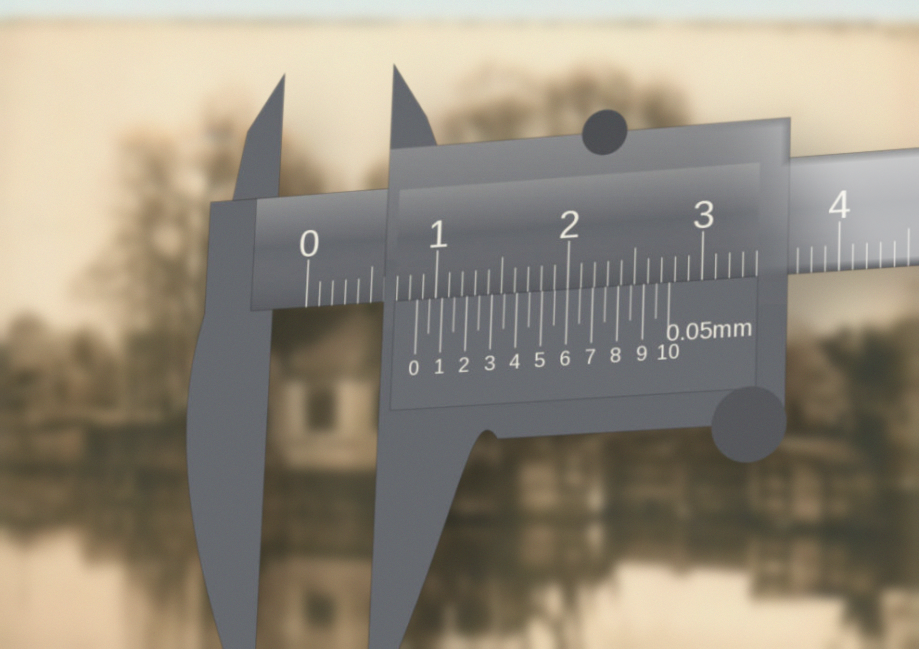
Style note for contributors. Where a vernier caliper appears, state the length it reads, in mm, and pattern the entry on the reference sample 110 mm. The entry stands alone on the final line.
8.6 mm
